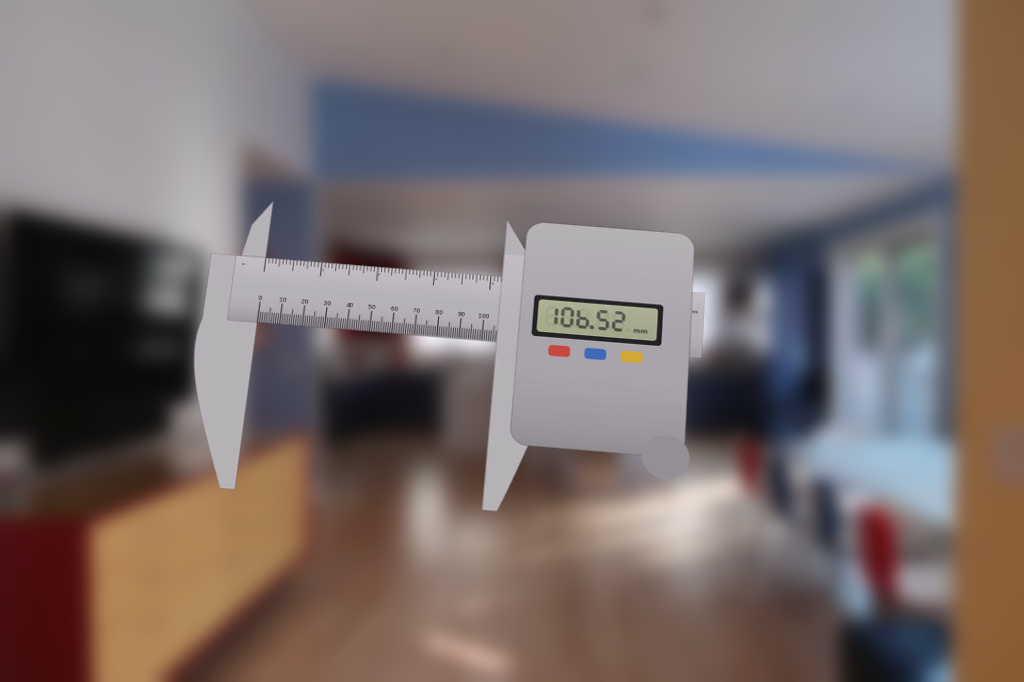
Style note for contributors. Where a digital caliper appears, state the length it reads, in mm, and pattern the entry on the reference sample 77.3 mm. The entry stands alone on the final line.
106.52 mm
